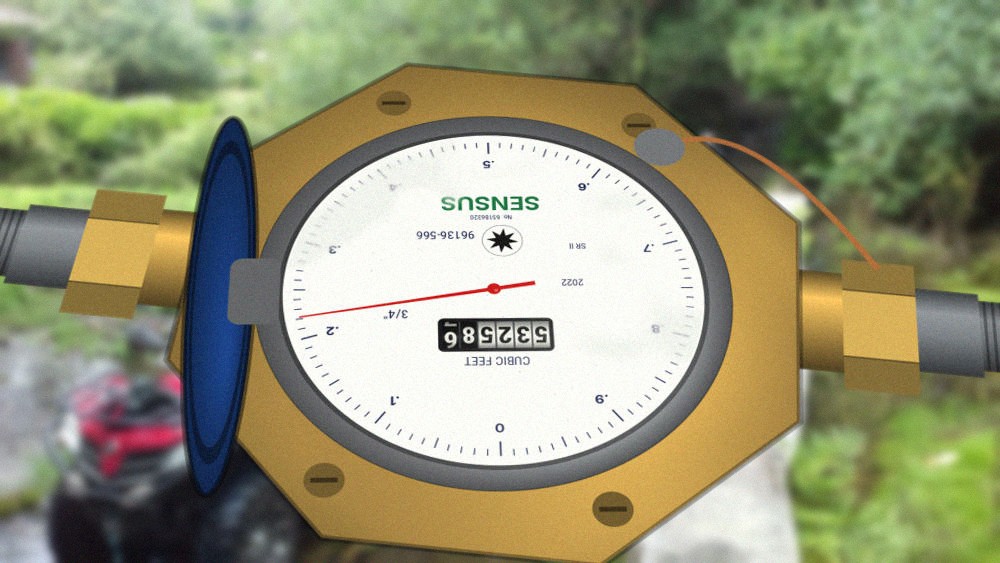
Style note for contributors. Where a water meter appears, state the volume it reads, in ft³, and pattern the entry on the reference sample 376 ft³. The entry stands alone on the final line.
532586.22 ft³
